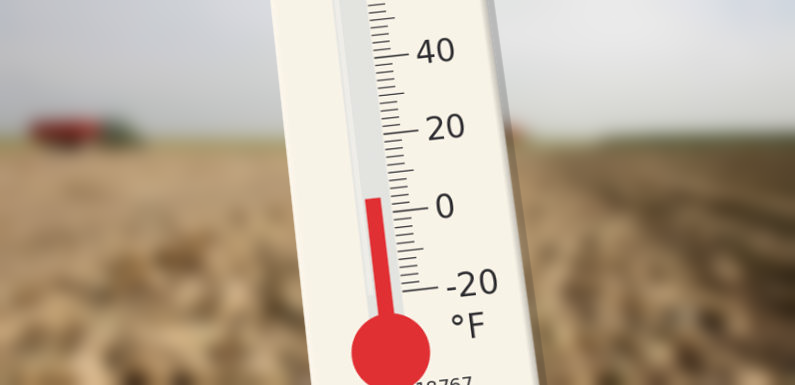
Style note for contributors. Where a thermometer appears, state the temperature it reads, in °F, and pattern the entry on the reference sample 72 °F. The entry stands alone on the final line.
4 °F
